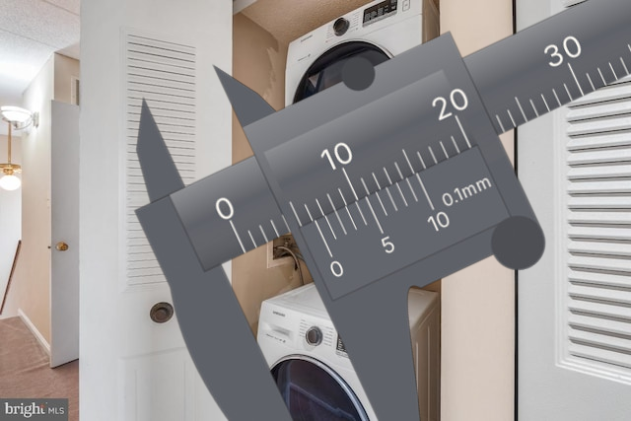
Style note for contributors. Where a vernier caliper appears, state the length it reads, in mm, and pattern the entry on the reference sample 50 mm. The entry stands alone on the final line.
6.2 mm
